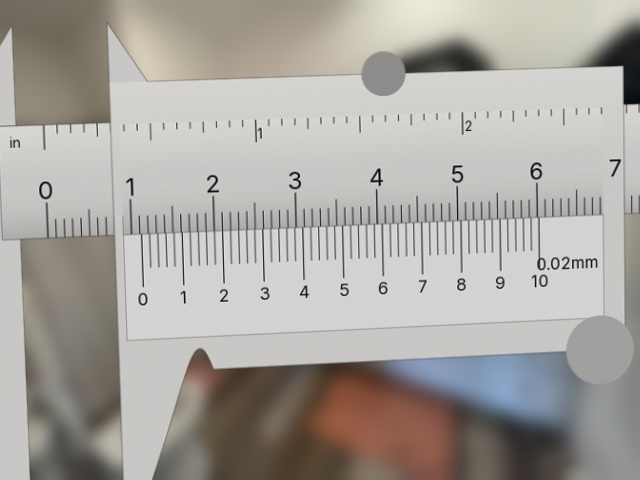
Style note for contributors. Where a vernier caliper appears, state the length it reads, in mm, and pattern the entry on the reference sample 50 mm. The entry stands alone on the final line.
11.2 mm
